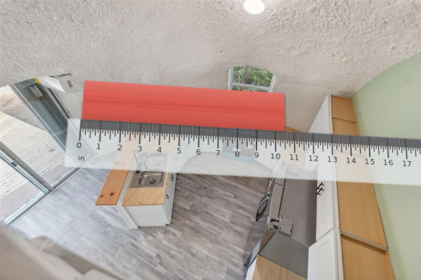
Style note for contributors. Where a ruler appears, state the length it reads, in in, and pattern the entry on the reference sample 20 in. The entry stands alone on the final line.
10.5 in
